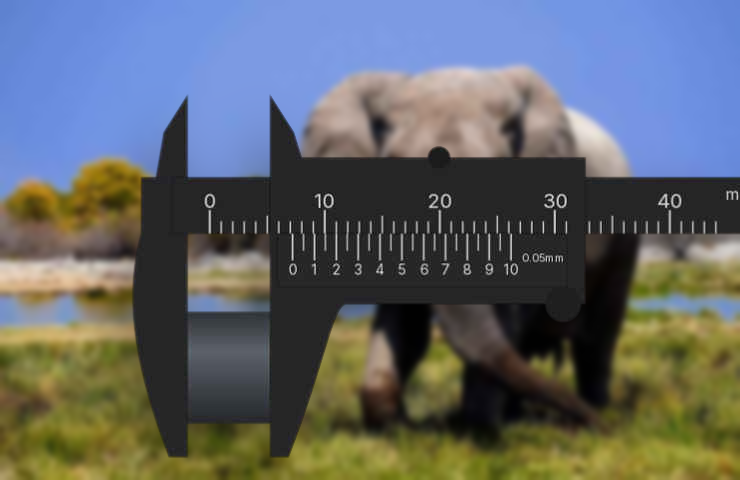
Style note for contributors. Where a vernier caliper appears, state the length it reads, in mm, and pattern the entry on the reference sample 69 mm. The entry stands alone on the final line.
7.2 mm
